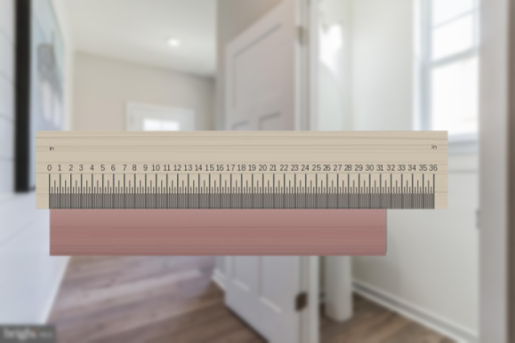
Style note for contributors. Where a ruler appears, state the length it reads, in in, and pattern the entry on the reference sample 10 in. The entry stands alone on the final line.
31.5 in
